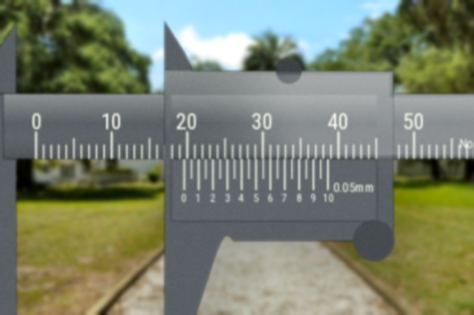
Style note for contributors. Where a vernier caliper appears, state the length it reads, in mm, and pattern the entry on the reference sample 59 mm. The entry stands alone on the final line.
19.6 mm
